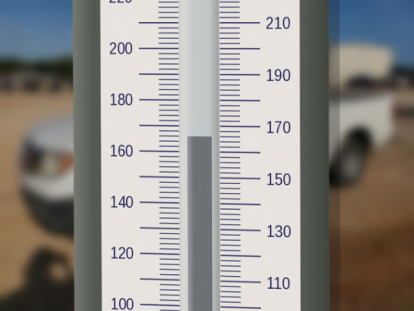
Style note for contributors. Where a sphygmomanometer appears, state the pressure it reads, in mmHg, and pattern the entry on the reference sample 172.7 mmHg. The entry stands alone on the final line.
166 mmHg
